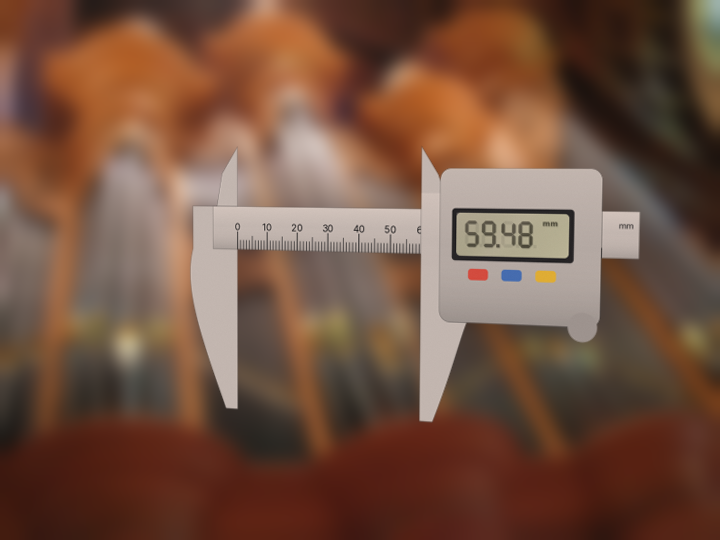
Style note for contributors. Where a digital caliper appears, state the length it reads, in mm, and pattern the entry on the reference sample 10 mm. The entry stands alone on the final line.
59.48 mm
